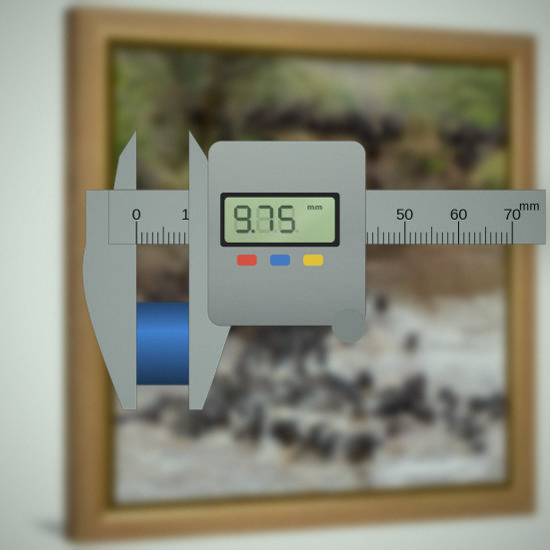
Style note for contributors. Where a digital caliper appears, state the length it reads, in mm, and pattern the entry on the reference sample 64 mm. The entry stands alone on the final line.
9.75 mm
